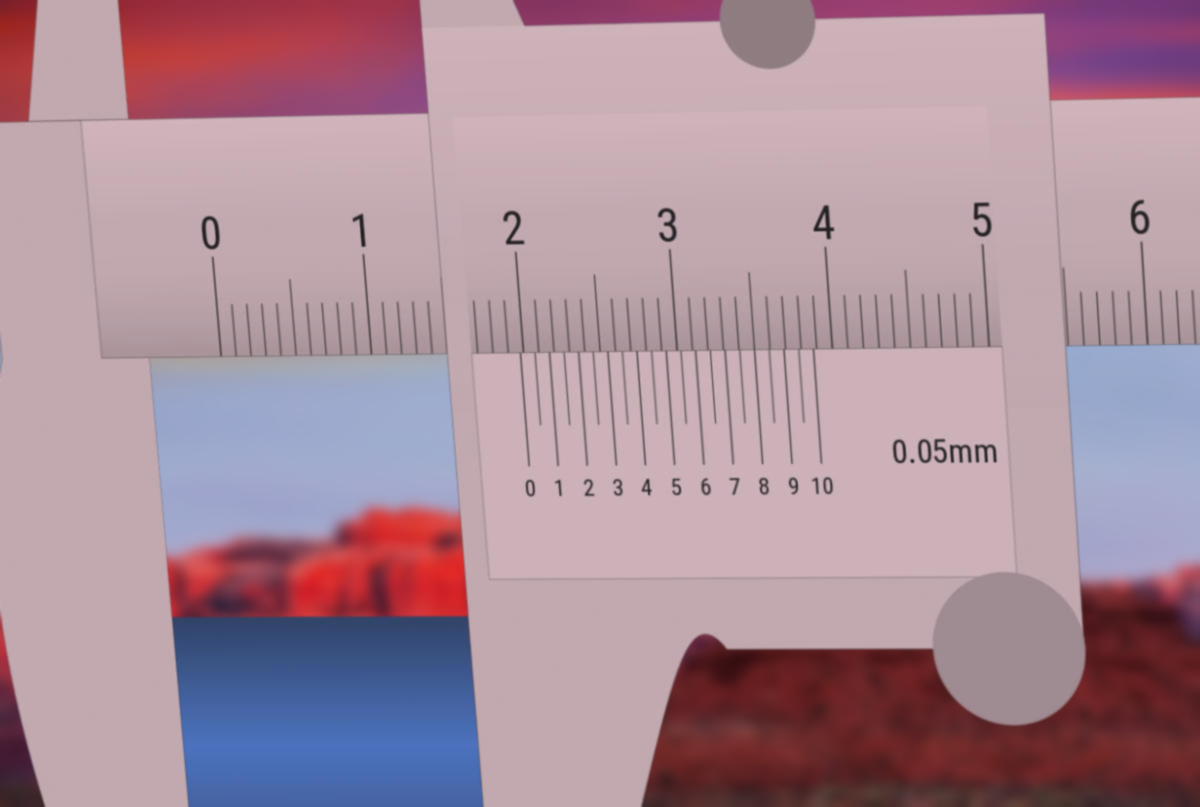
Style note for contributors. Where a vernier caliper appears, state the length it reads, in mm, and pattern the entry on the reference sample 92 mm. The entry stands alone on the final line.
19.8 mm
